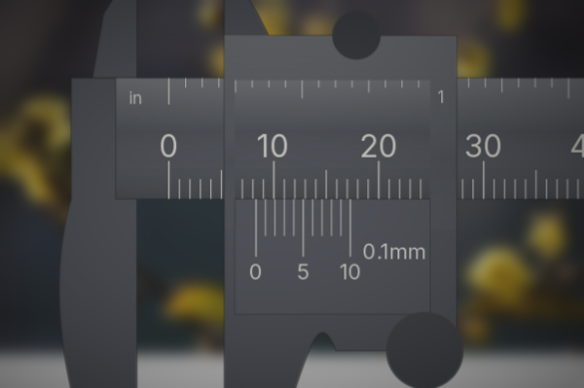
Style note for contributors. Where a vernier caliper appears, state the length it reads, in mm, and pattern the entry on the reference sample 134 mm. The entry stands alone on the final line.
8.3 mm
